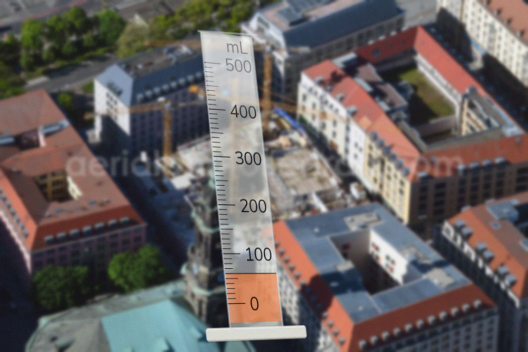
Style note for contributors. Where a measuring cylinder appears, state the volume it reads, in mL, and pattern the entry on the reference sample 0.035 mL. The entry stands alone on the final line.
60 mL
